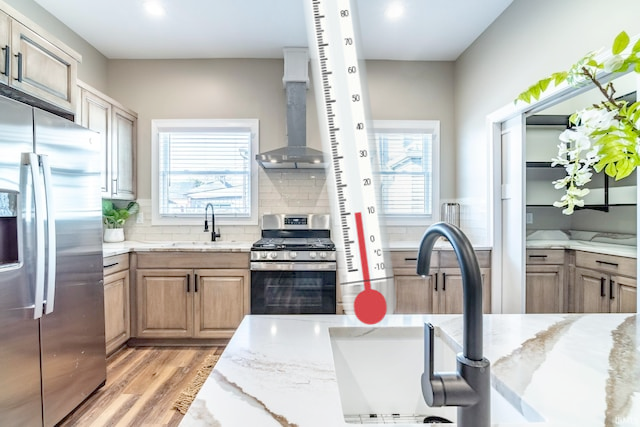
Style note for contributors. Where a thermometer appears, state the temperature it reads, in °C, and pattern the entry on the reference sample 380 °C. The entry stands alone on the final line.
10 °C
